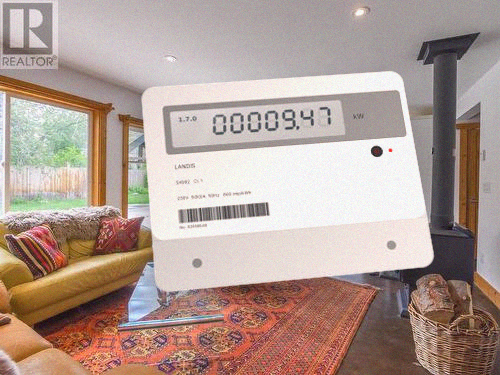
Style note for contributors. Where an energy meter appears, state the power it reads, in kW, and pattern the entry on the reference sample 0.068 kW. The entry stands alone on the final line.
9.47 kW
